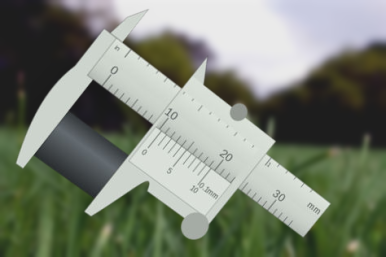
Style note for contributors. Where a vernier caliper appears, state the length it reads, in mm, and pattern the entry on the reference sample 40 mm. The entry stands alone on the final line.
10.4 mm
